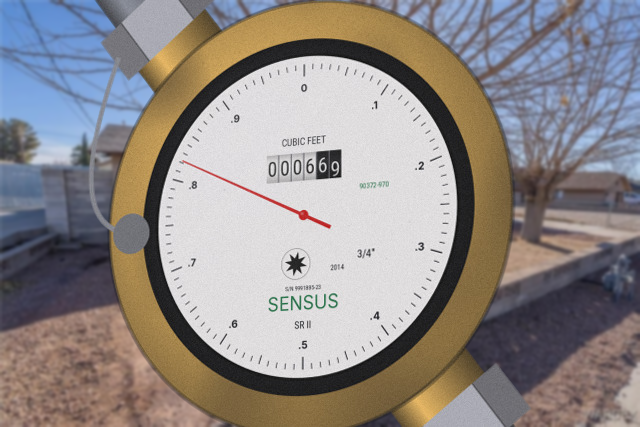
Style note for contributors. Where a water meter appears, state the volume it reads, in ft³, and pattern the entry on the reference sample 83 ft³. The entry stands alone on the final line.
668.82 ft³
